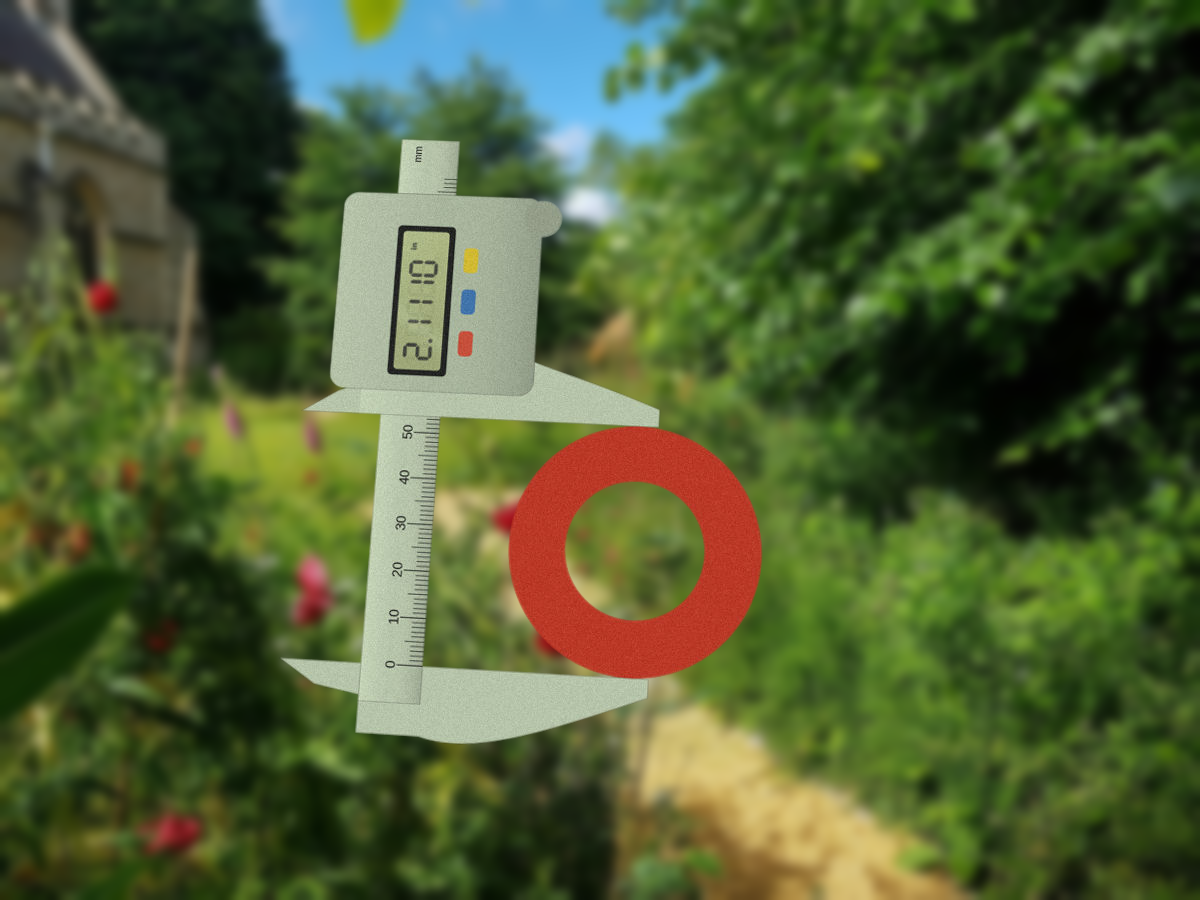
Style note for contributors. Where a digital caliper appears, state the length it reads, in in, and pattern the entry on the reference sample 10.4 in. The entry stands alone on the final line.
2.1110 in
